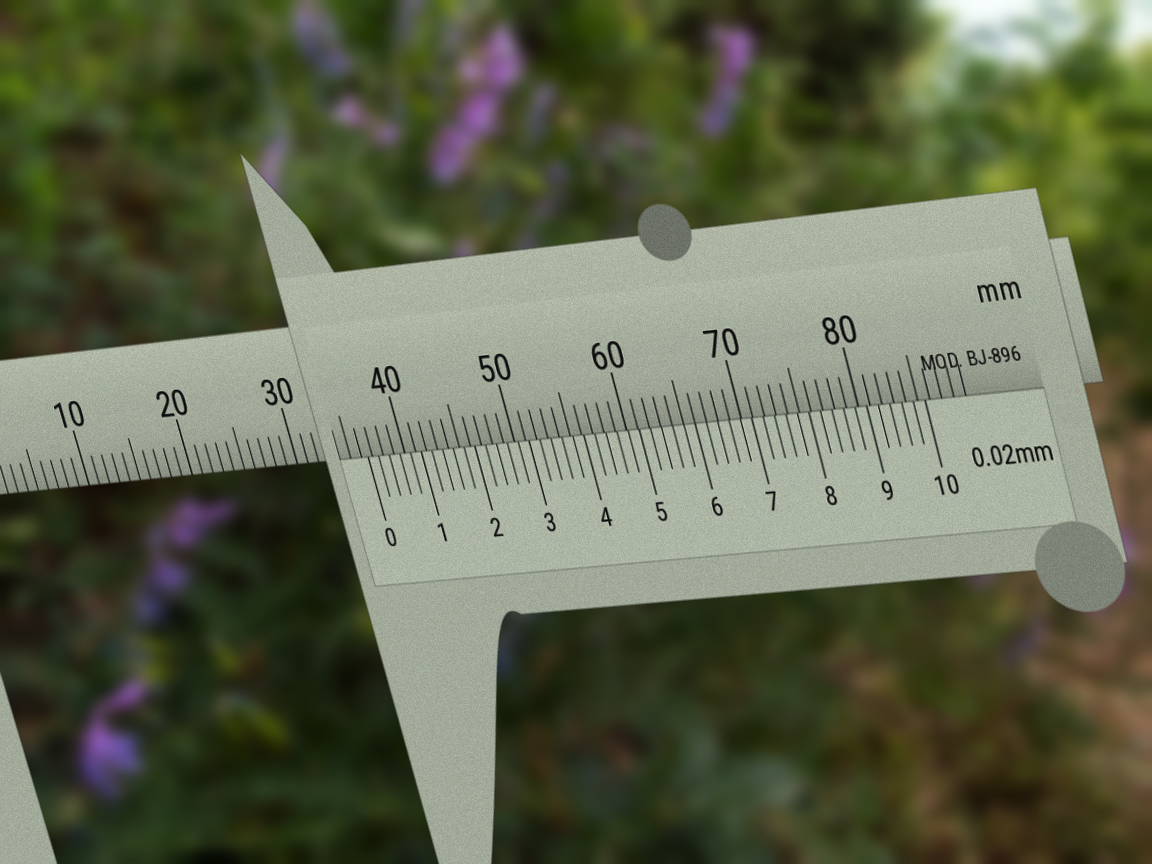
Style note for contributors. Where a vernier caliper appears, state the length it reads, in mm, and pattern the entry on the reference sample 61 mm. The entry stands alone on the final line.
36.6 mm
